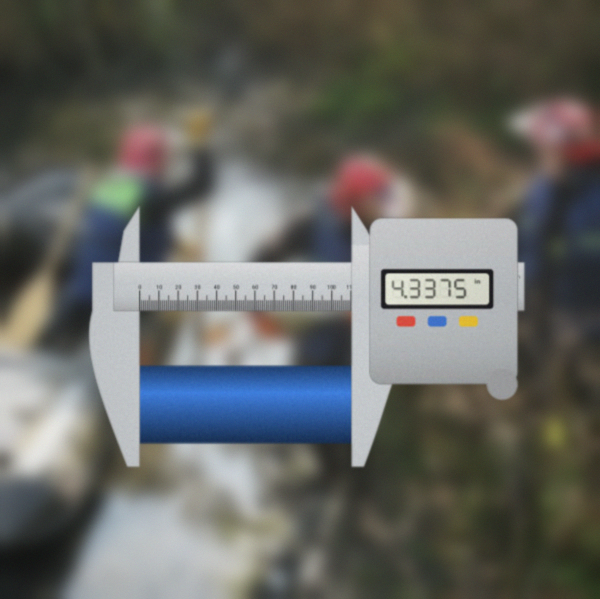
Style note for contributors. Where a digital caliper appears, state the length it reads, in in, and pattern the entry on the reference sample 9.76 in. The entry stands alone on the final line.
4.3375 in
